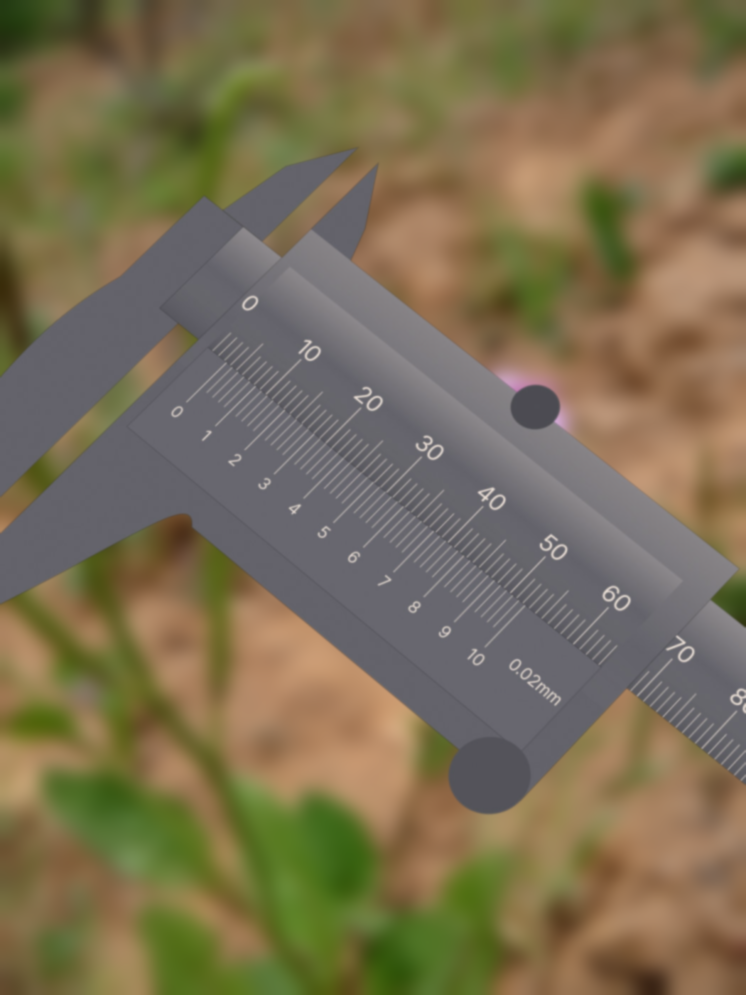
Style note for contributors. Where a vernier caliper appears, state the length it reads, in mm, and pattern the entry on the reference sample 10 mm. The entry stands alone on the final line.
3.4 mm
